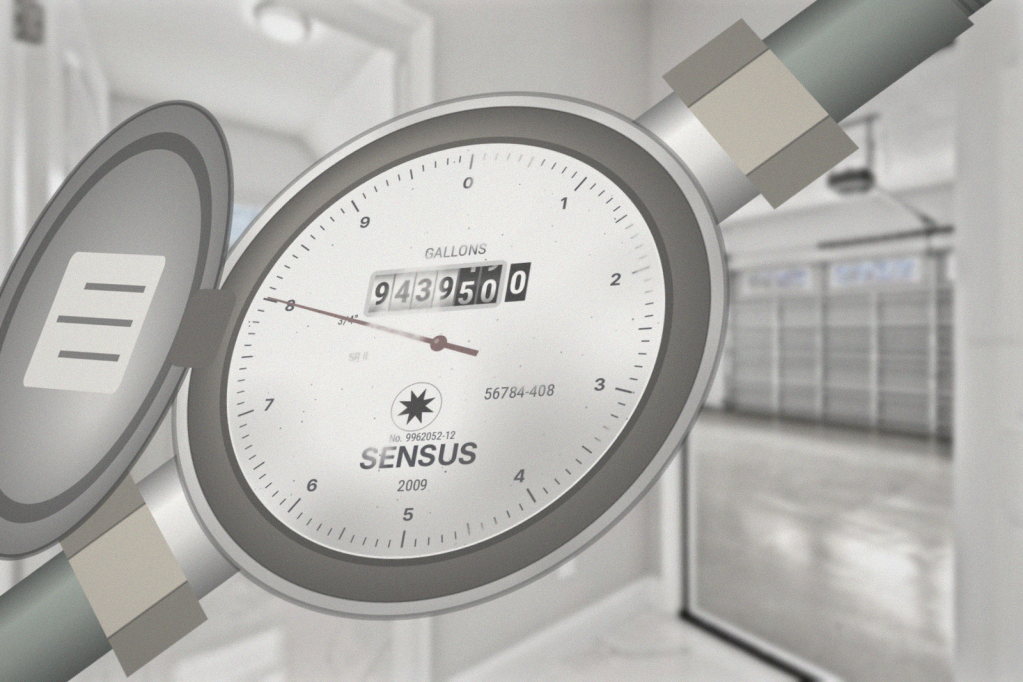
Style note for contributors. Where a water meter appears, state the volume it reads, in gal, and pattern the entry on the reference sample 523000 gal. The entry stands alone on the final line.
9439498.0 gal
